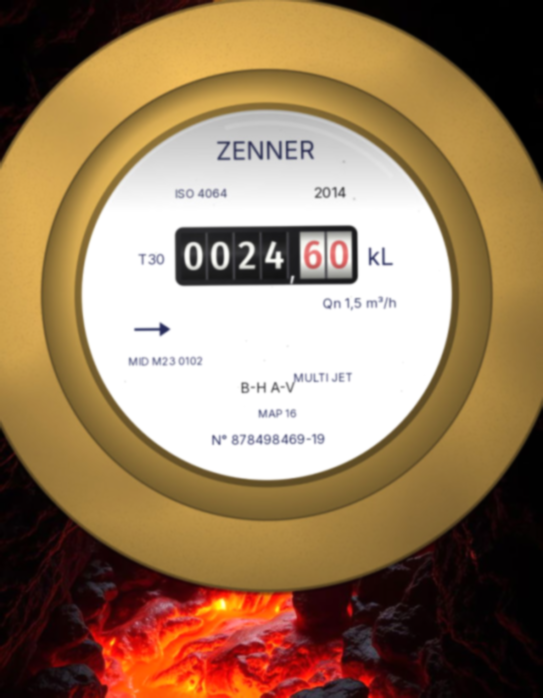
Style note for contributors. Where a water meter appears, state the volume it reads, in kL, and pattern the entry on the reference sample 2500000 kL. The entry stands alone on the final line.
24.60 kL
